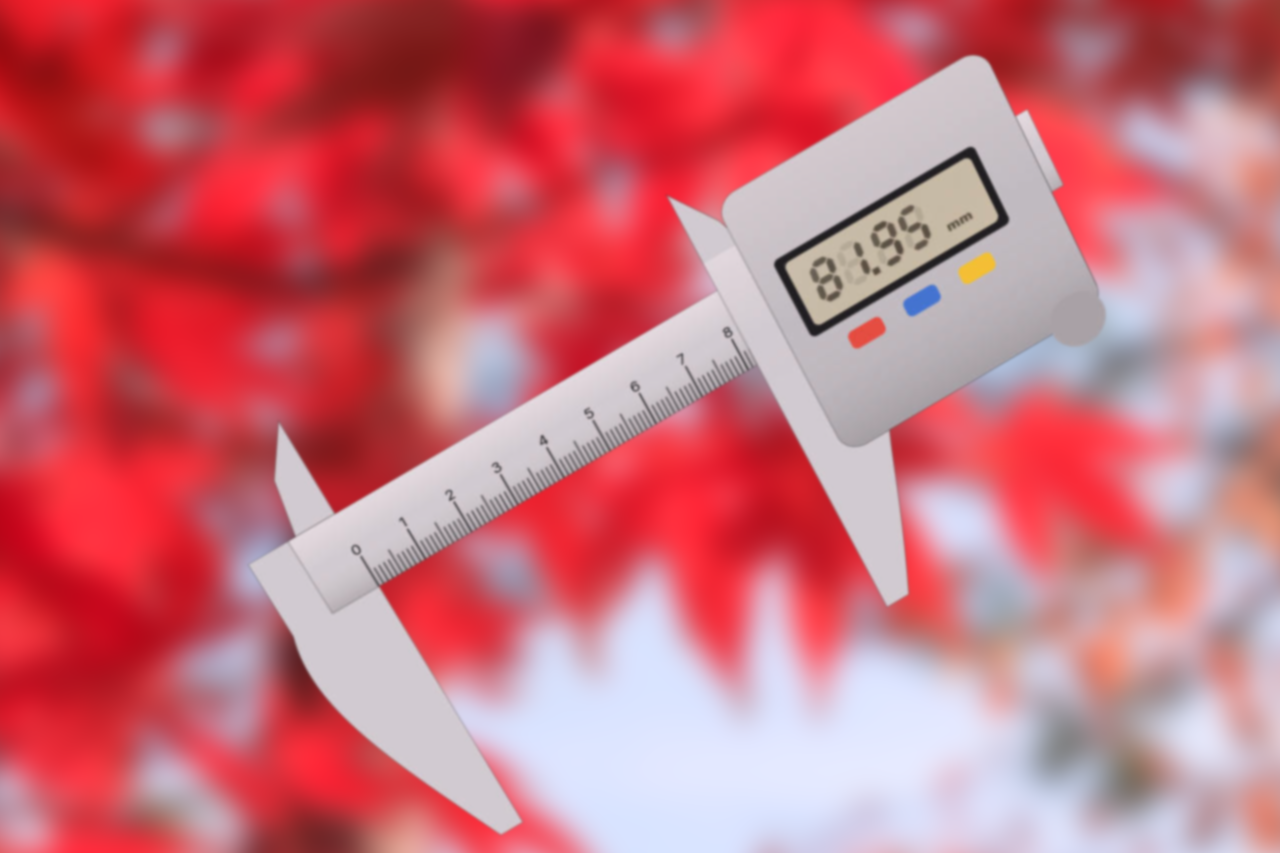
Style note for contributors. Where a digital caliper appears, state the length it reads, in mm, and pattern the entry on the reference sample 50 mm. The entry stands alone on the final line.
81.95 mm
